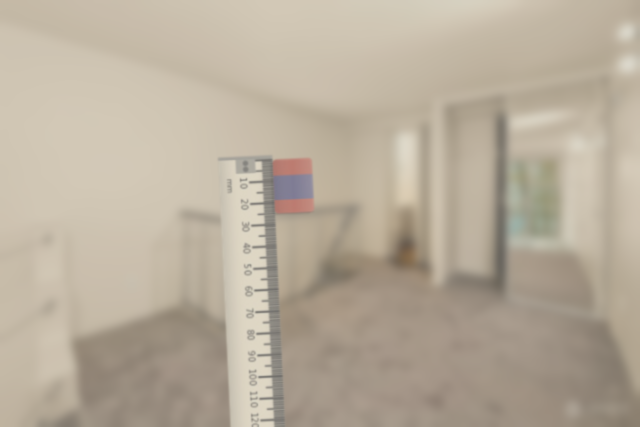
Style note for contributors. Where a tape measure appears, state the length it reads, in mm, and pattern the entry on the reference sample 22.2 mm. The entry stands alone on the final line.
25 mm
